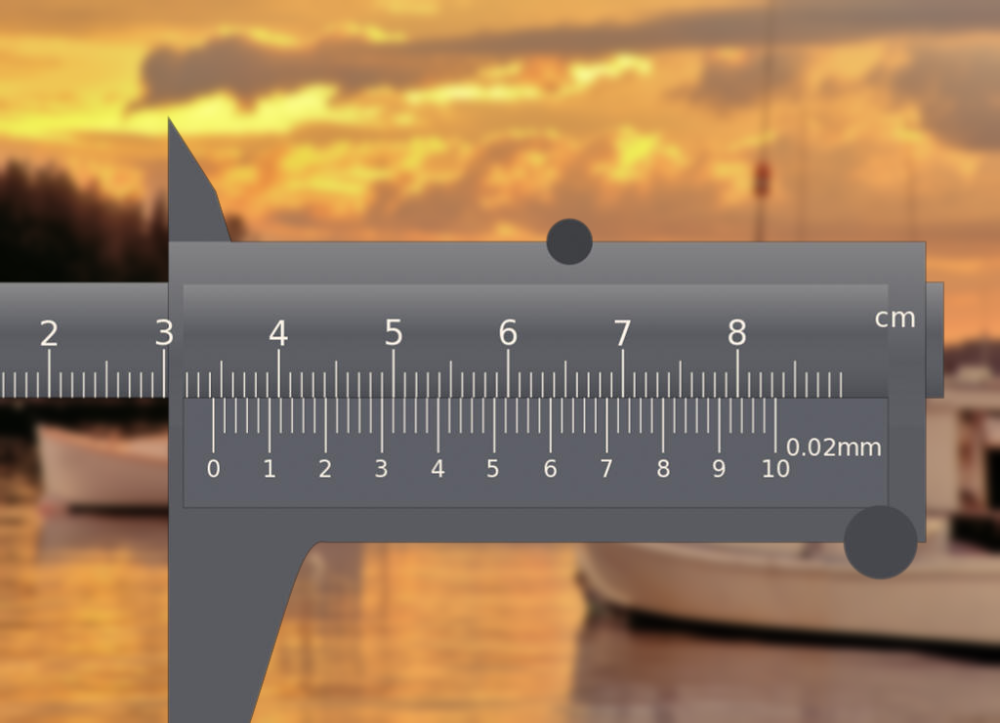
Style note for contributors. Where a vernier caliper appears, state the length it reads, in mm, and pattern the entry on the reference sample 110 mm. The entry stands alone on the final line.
34.3 mm
